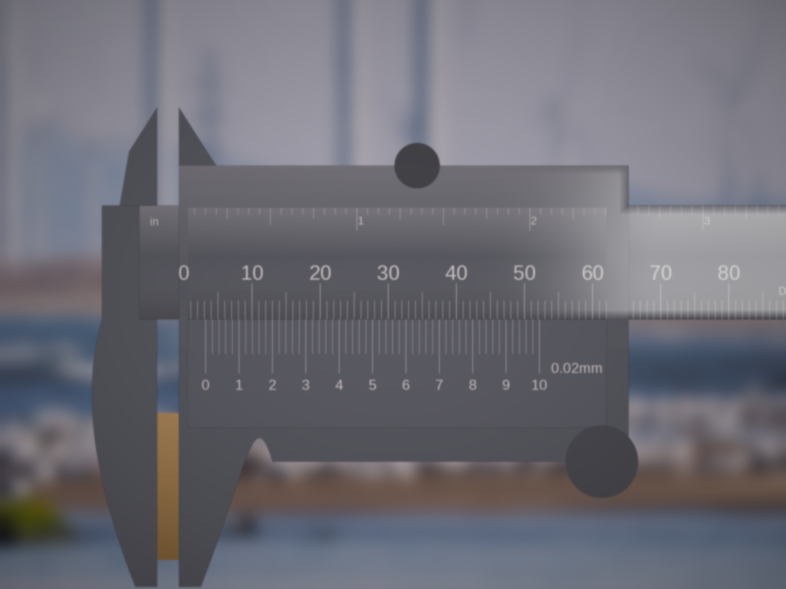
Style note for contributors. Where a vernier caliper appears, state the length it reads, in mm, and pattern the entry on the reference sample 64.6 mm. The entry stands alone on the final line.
3.2 mm
